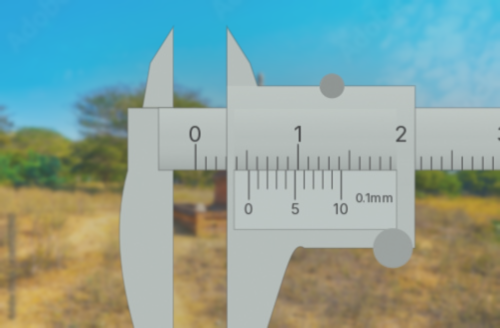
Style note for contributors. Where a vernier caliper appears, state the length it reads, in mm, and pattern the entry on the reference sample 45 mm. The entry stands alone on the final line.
5.2 mm
